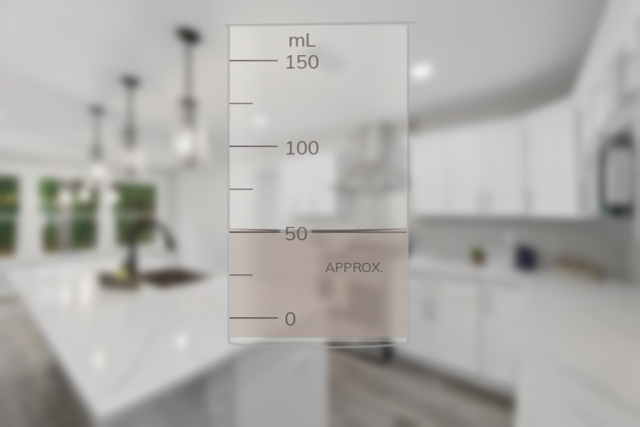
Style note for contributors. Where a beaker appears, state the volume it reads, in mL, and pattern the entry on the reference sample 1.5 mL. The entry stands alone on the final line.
50 mL
